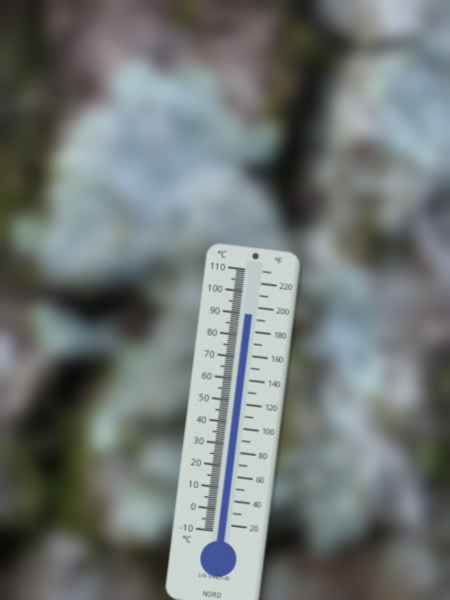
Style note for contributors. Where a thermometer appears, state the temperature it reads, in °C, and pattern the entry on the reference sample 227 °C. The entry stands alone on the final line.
90 °C
